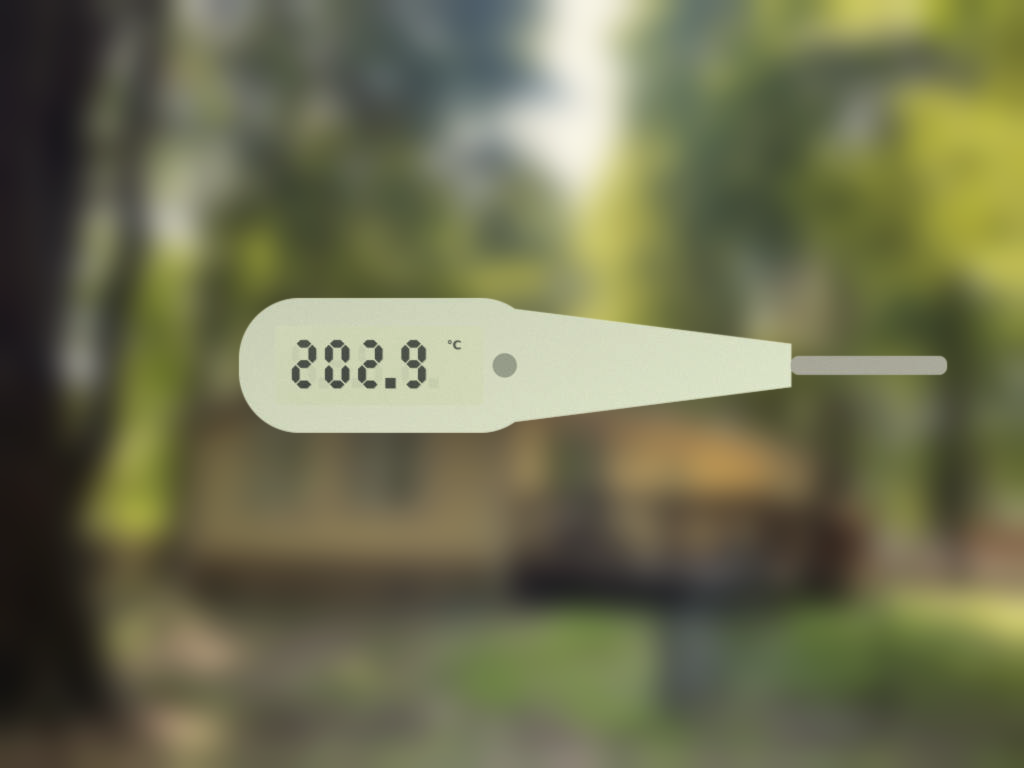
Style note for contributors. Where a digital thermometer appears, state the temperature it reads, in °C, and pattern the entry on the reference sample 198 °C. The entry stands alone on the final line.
202.9 °C
